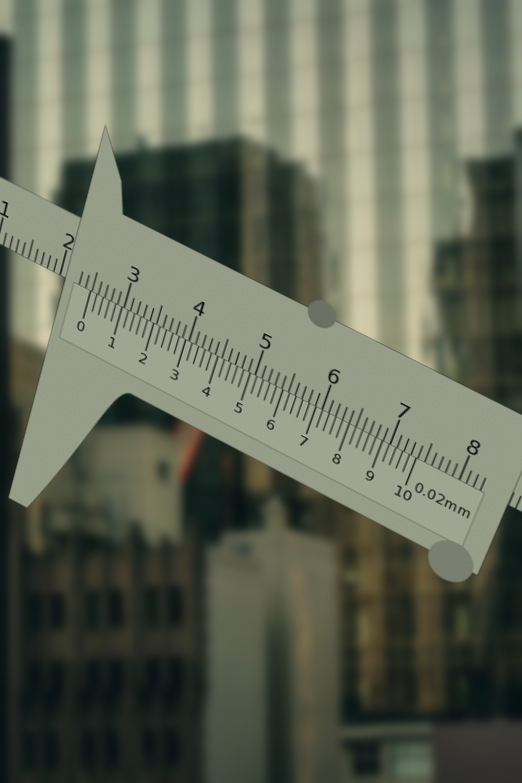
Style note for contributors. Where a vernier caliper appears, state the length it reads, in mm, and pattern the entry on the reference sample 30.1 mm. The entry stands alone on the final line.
24.8 mm
